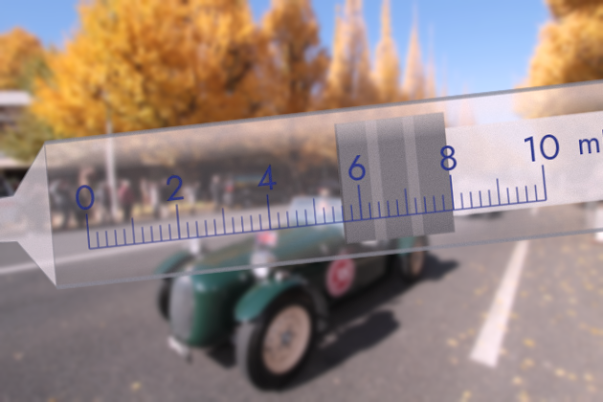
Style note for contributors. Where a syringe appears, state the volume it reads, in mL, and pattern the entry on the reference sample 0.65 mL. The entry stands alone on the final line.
5.6 mL
